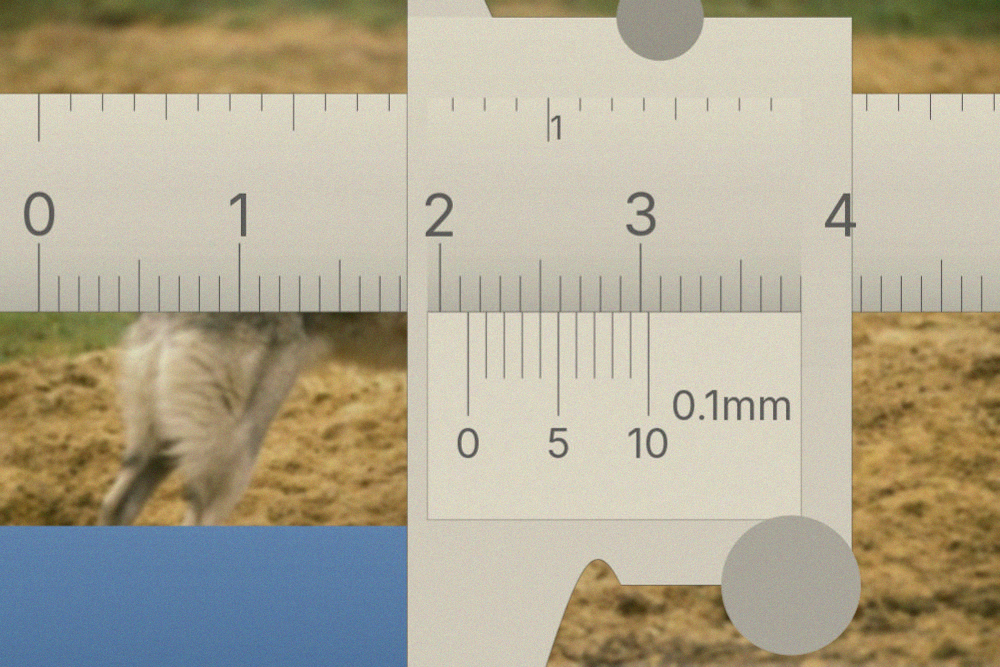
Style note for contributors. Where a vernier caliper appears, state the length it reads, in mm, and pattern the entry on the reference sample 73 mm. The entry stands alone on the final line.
21.4 mm
